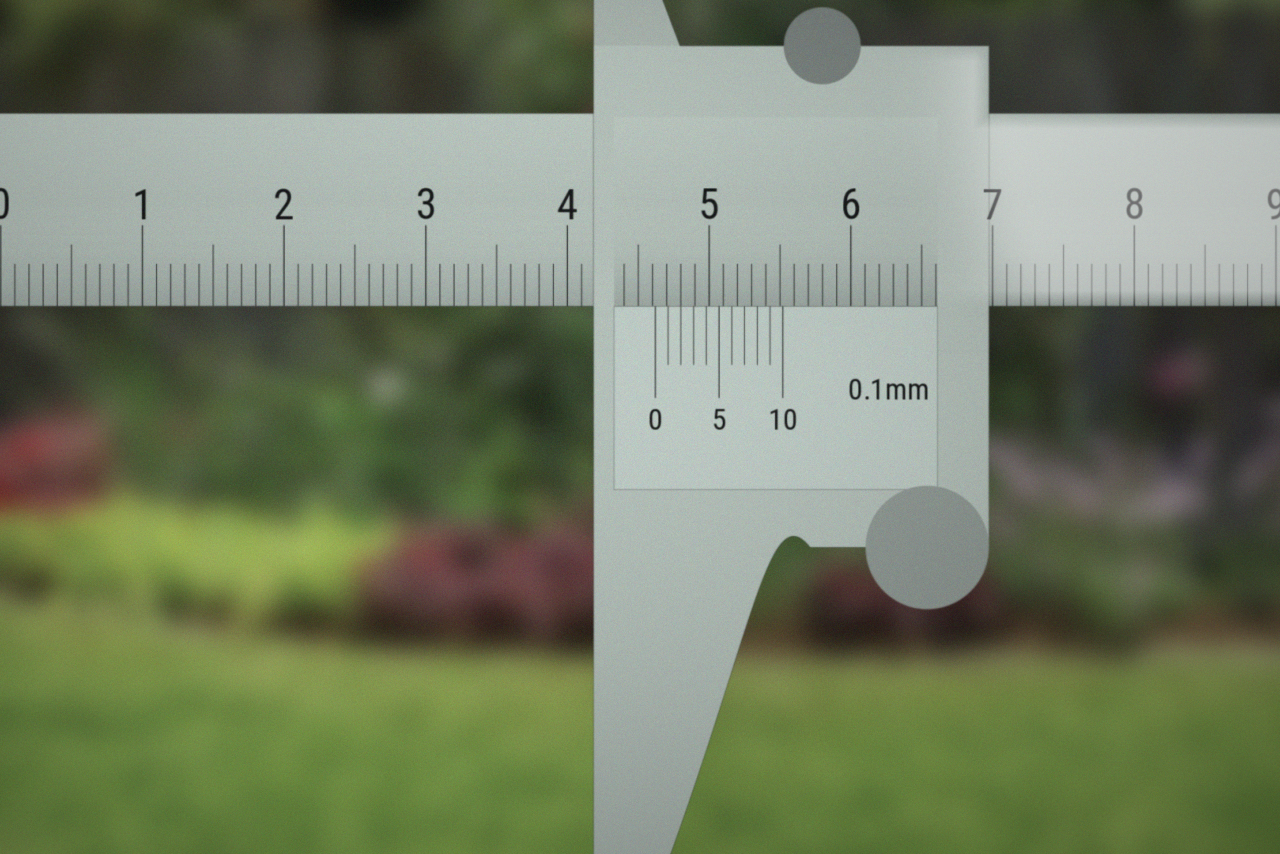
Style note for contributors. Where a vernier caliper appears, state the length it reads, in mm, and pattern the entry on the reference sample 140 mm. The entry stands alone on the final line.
46.2 mm
